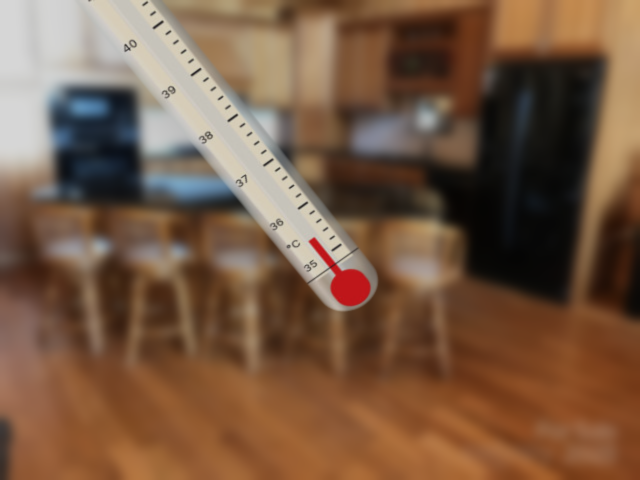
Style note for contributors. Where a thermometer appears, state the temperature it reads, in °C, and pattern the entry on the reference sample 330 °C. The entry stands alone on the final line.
35.4 °C
